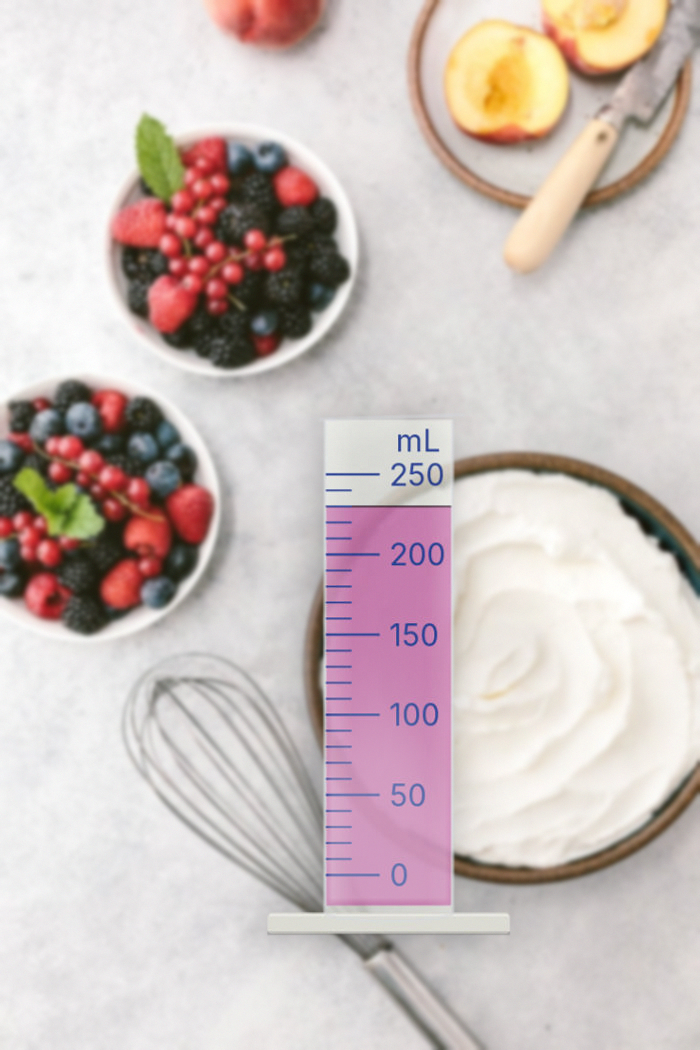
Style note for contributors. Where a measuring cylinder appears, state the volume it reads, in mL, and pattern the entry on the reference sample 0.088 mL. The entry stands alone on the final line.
230 mL
